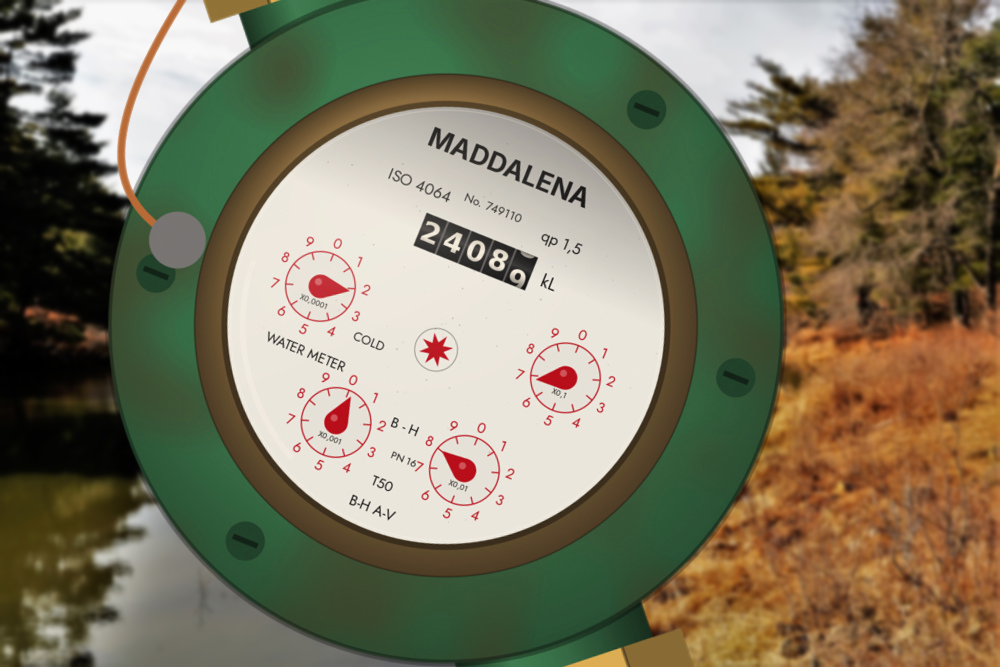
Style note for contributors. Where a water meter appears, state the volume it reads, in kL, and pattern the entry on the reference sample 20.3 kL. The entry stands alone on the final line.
24088.6802 kL
